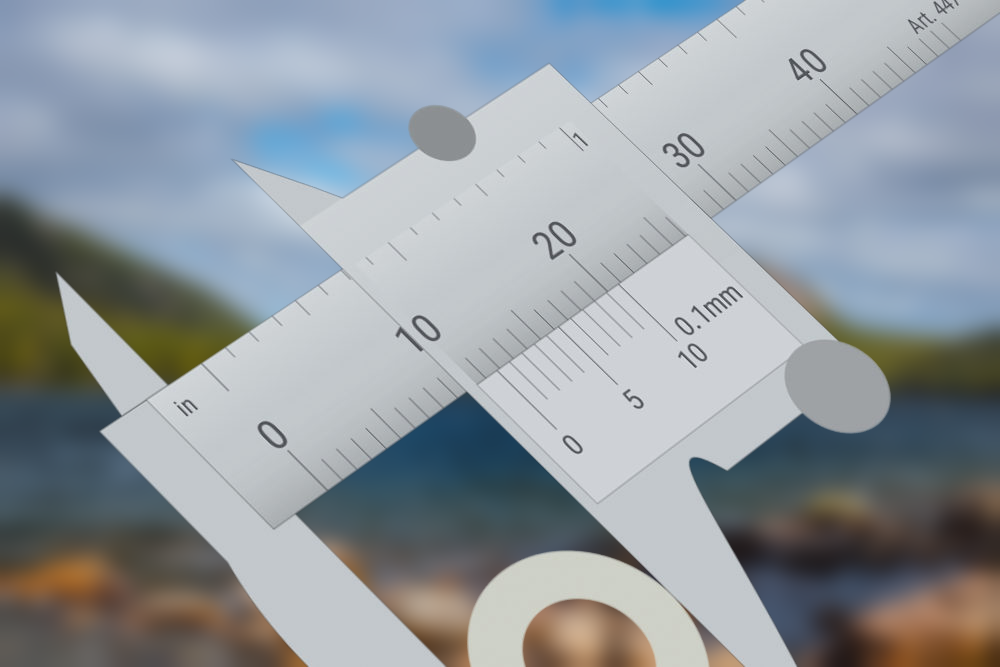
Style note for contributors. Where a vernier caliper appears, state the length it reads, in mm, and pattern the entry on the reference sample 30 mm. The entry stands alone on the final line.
11.8 mm
